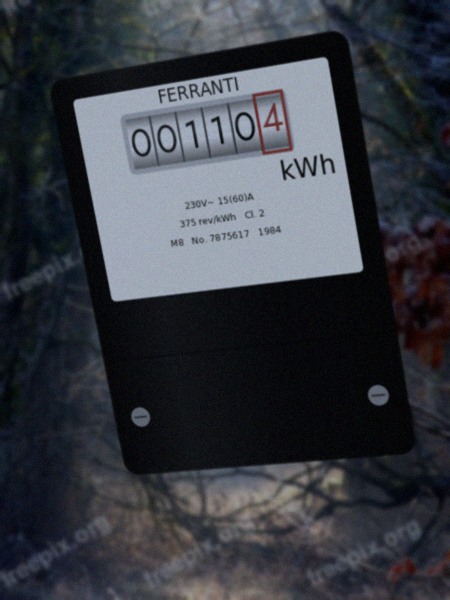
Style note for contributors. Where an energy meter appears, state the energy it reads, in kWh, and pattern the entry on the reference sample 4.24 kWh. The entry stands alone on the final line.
110.4 kWh
